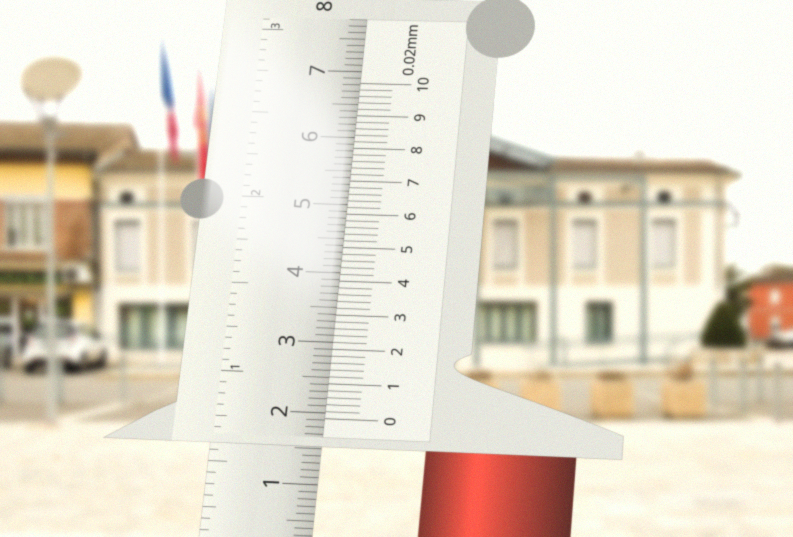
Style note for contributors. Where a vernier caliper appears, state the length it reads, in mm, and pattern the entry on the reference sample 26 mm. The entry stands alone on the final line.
19.2 mm
